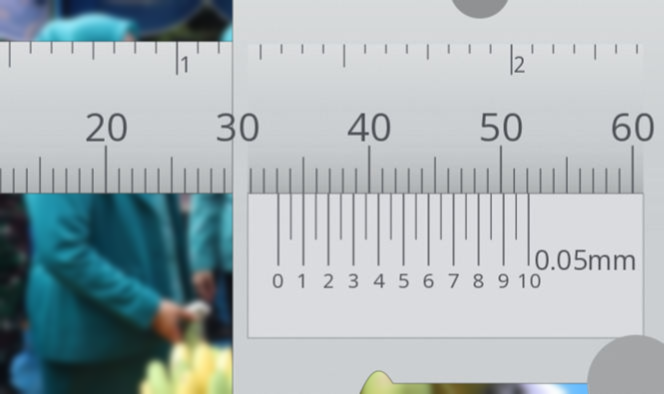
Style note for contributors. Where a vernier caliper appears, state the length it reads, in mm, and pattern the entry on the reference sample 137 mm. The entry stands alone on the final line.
33.1 mm
